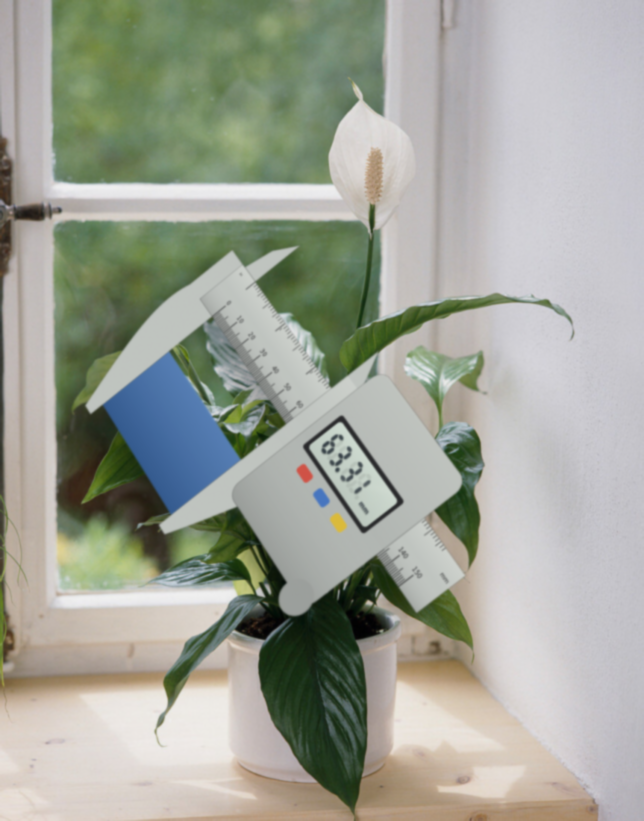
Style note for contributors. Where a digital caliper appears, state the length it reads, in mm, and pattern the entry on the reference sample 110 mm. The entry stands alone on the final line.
63.31 mm
